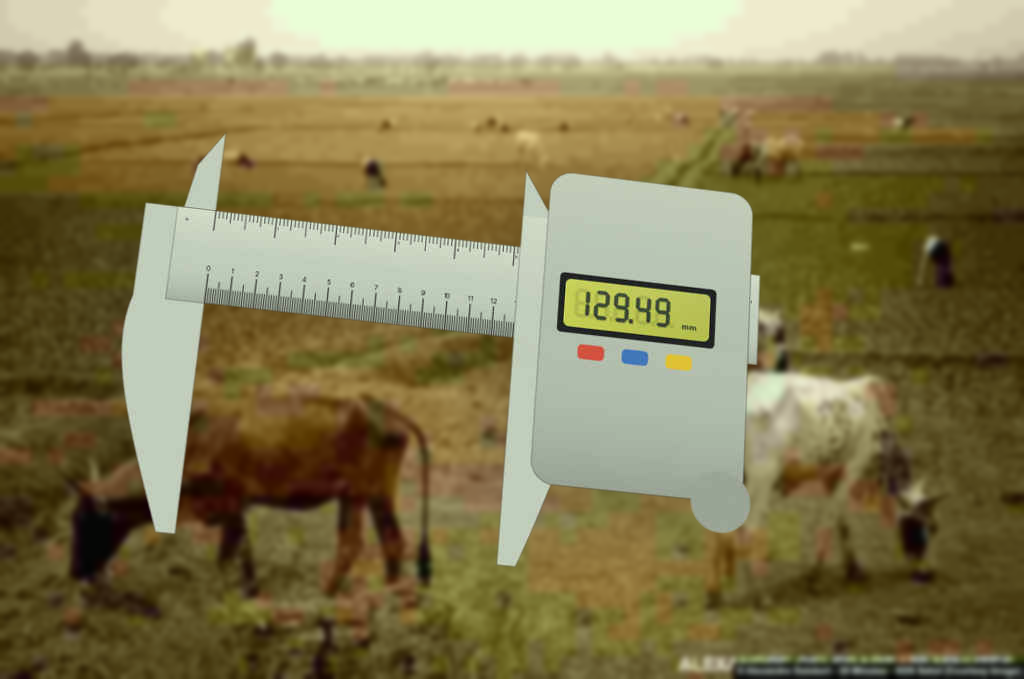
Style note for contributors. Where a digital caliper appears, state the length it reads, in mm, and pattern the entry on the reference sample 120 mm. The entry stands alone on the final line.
129.49 mm
